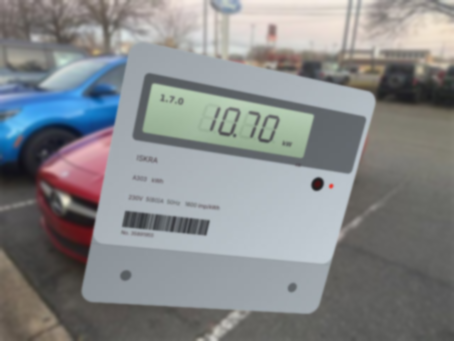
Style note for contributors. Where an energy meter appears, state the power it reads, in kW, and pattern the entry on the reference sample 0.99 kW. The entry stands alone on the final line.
10.70 kW
